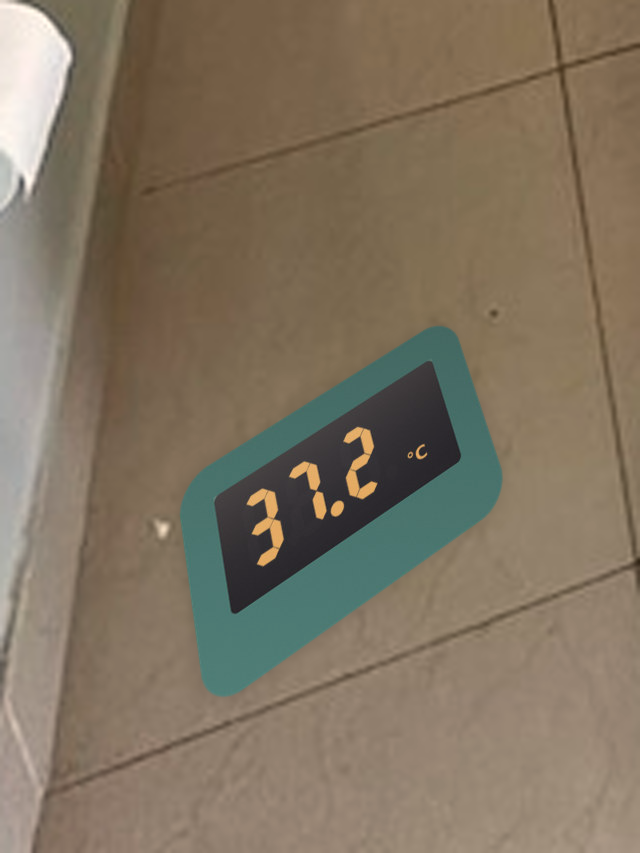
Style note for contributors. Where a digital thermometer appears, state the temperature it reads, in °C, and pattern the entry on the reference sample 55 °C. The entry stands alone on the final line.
37.2 °C
